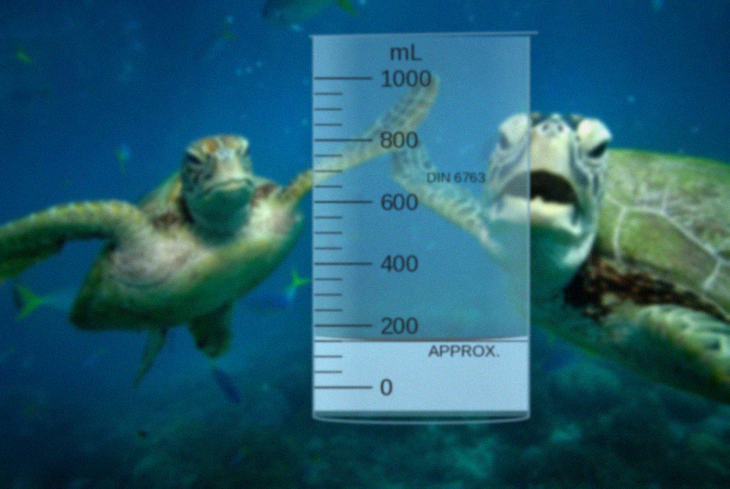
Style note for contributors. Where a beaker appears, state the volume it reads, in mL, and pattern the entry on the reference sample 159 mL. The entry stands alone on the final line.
150 mL
